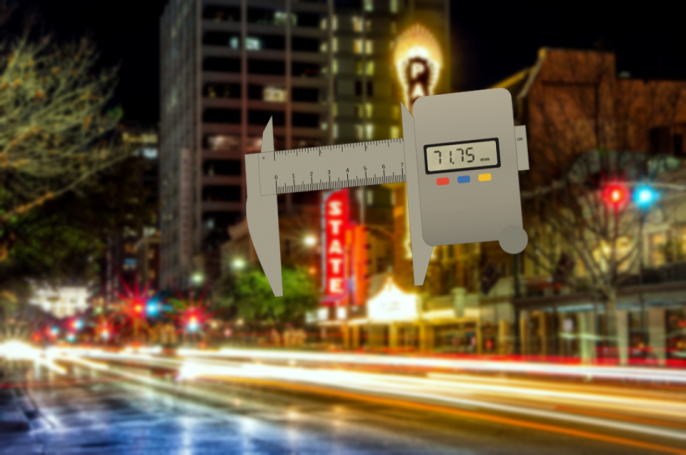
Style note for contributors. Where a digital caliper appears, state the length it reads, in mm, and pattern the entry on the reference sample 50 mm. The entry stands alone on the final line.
71.75 mm
